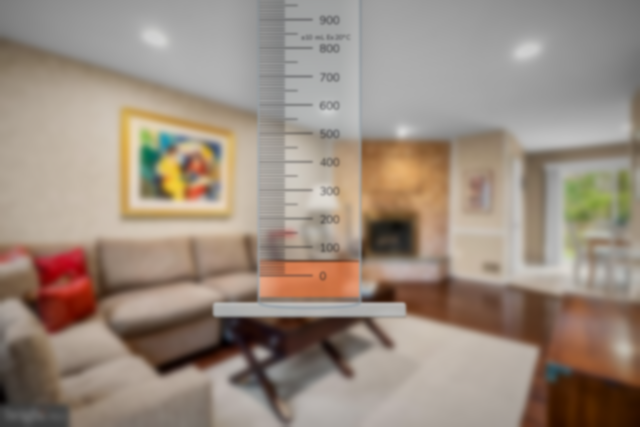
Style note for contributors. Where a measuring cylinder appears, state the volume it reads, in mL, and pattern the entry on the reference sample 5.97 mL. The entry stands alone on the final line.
50 mL
